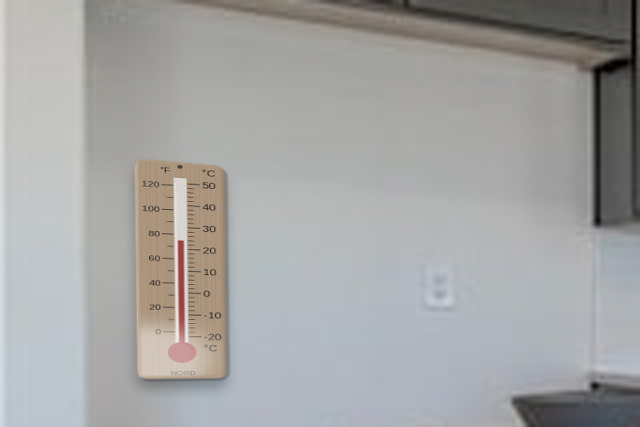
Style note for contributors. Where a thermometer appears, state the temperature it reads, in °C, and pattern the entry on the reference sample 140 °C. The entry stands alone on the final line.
24 °C
